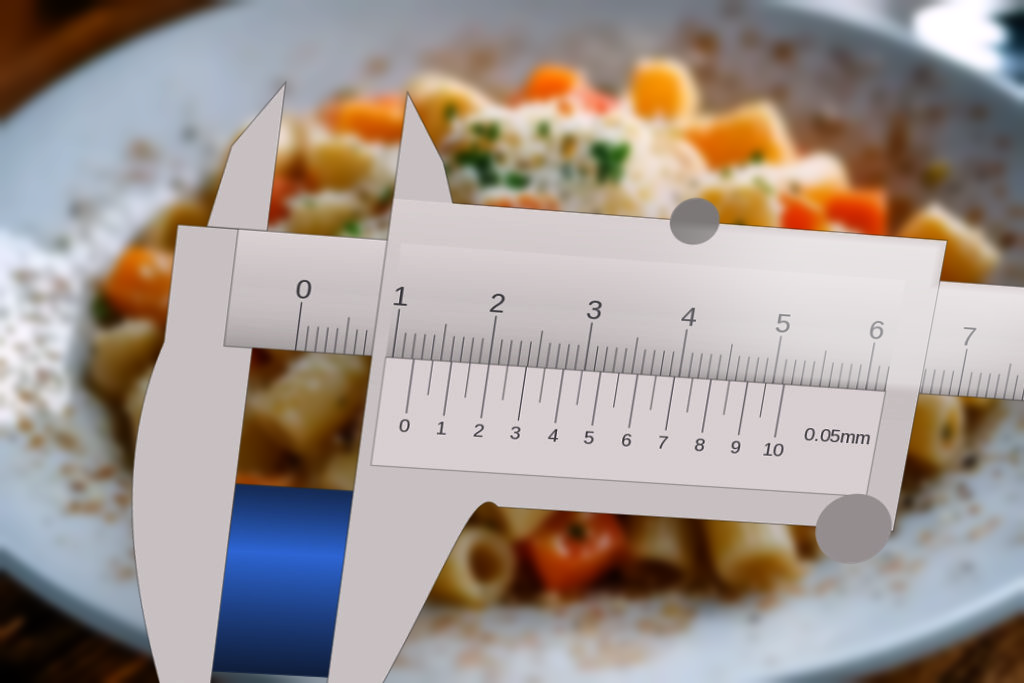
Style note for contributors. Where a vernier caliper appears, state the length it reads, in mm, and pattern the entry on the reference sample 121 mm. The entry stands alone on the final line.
12.2 mm
